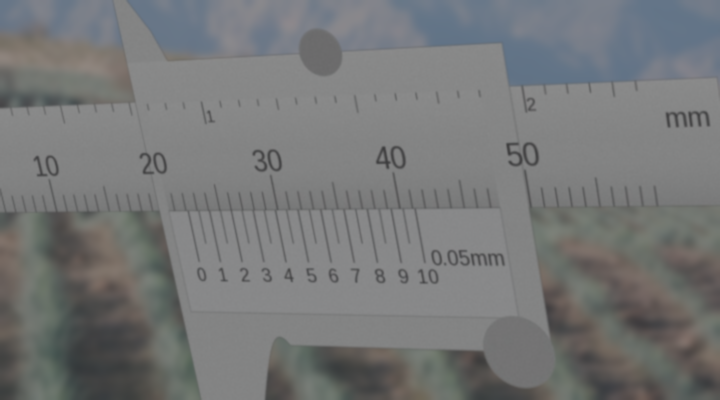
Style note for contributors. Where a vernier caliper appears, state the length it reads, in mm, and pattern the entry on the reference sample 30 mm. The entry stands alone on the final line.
22.2 mm
